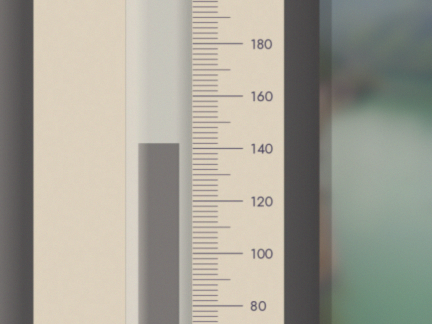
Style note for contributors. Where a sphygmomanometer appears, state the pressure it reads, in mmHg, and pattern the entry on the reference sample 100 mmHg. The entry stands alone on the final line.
142 mmHg
